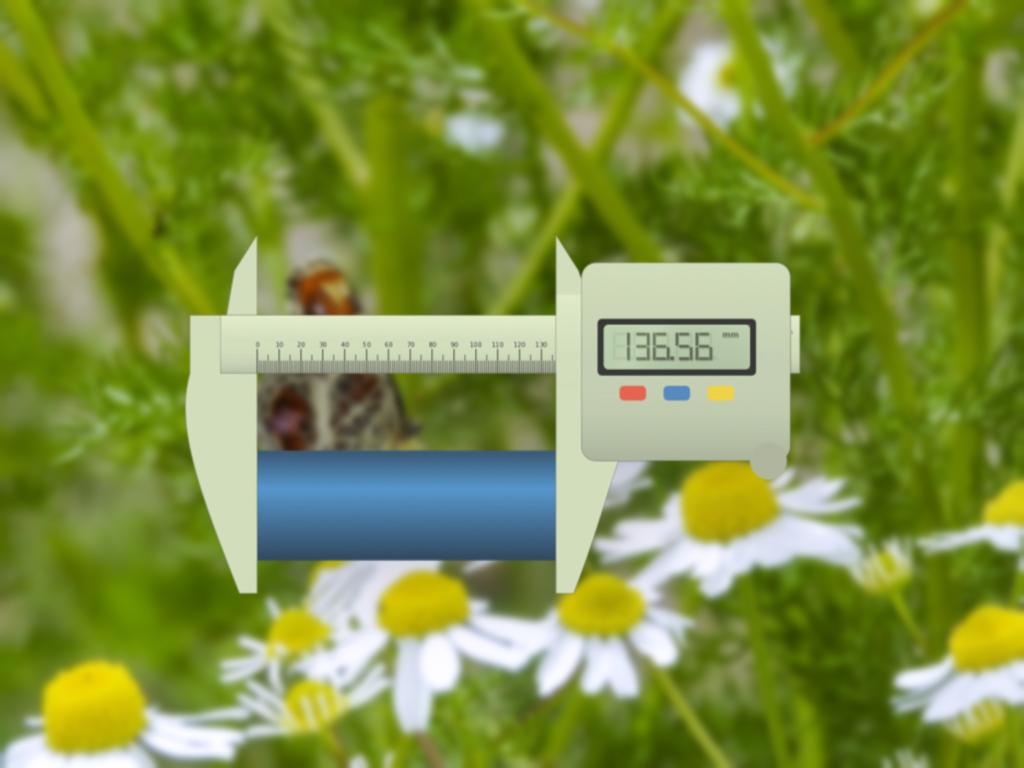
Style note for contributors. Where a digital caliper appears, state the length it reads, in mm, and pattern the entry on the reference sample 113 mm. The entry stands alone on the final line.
136.56 mm
